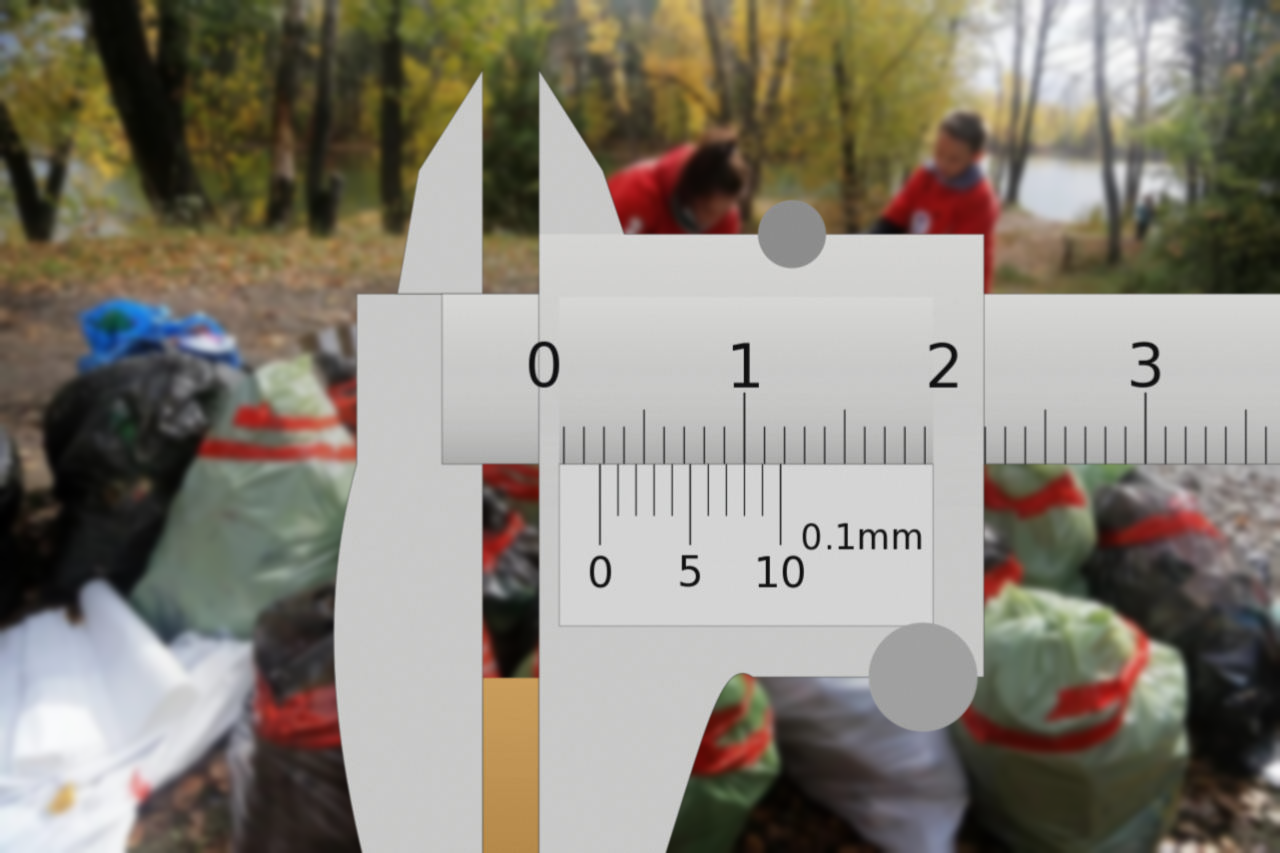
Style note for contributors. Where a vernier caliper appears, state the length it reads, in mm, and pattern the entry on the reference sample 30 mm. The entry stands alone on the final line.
2.8 mm
